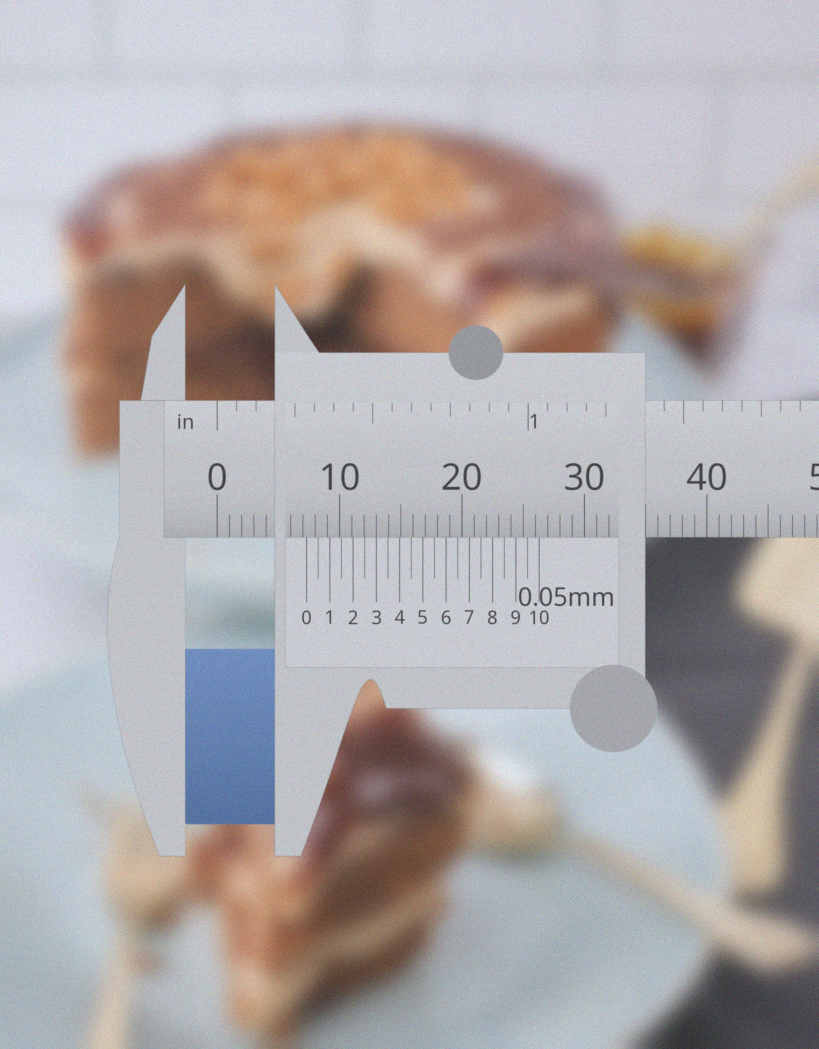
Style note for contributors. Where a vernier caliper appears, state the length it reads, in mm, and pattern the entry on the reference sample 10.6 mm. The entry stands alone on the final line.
7.3 mm
